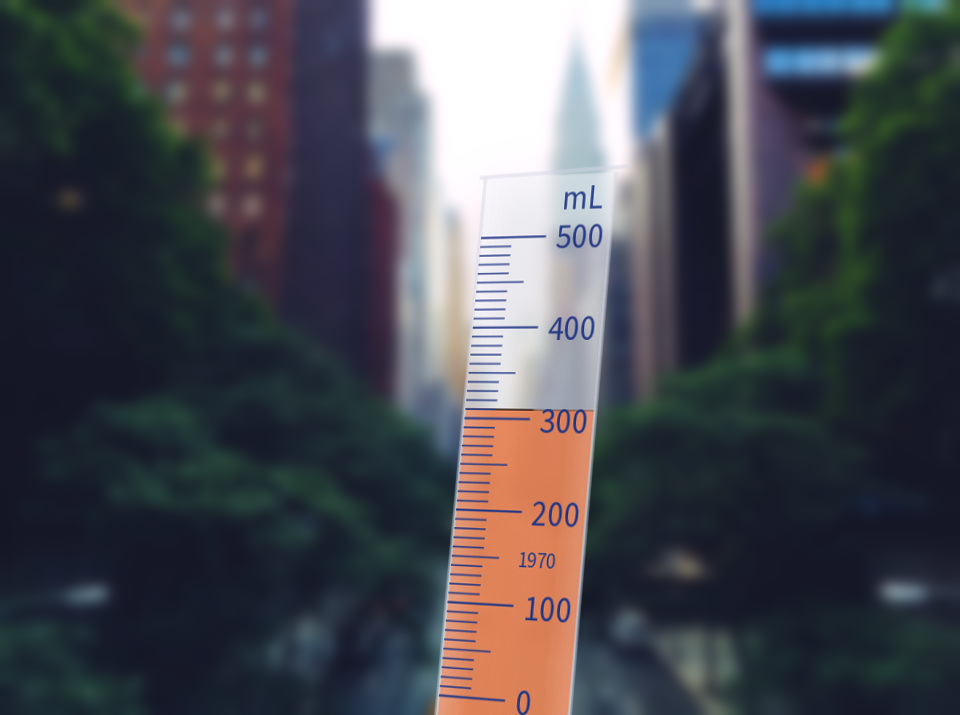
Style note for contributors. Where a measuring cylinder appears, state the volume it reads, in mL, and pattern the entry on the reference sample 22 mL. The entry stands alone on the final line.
310 mL
